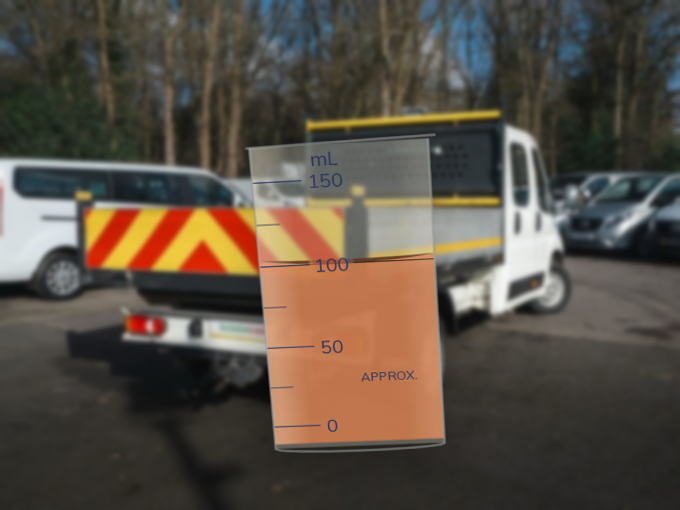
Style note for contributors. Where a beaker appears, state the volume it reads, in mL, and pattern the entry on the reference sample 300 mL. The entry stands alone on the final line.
100 mL
